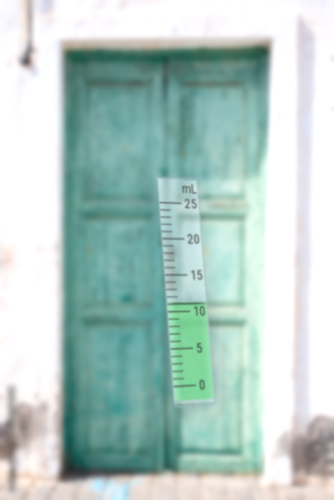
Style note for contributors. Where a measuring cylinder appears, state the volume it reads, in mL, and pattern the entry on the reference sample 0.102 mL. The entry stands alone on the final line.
11 mL
